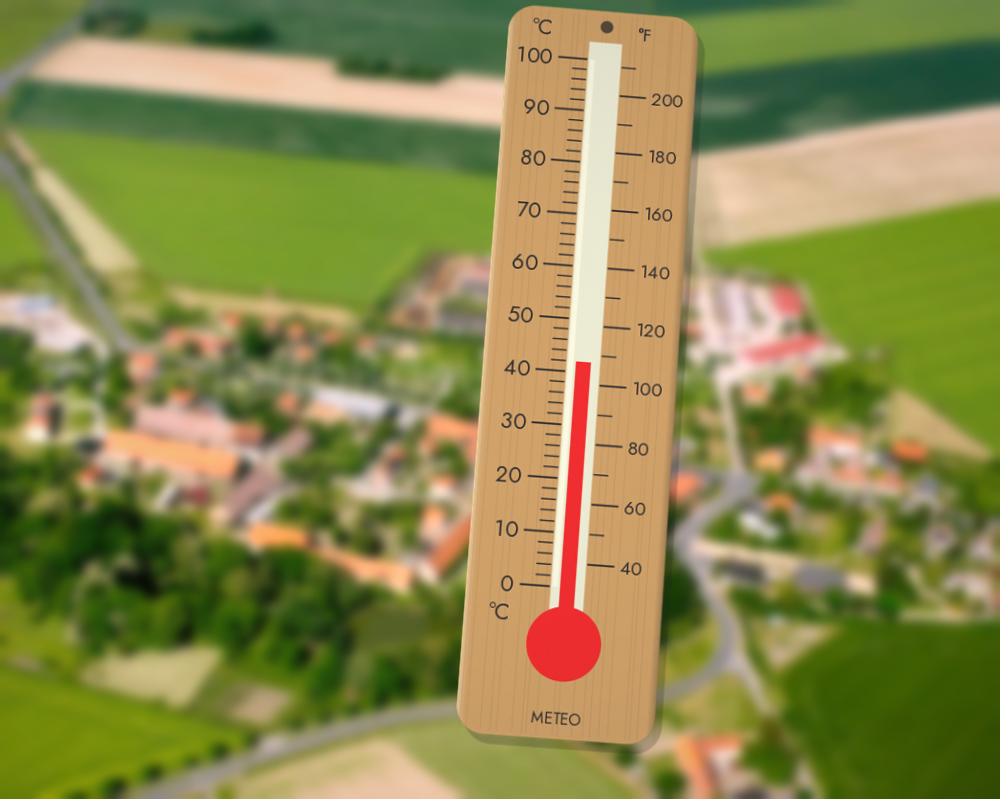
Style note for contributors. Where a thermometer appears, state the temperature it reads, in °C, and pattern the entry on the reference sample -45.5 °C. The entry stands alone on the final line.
42 °C
